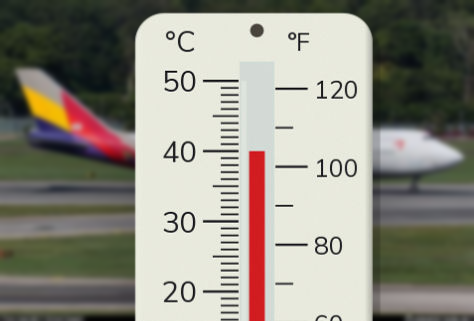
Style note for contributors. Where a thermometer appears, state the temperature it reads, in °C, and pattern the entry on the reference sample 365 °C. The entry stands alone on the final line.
40 °C
